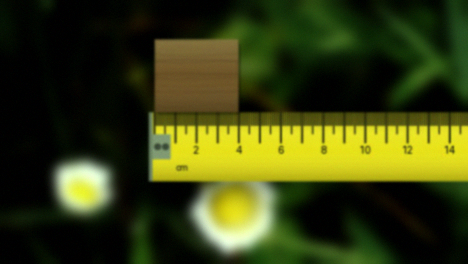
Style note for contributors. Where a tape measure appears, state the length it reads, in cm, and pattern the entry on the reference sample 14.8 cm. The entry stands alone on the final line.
4 cm
